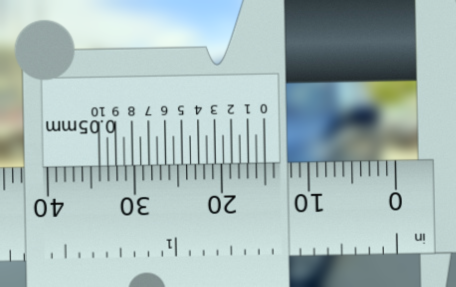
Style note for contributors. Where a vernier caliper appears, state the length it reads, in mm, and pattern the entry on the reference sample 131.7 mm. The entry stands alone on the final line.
15.0 mm
